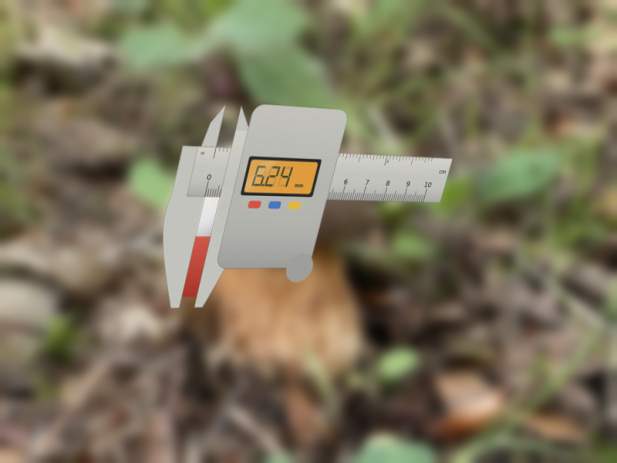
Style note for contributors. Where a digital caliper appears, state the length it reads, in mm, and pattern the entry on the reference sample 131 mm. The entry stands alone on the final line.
6.24 mm
